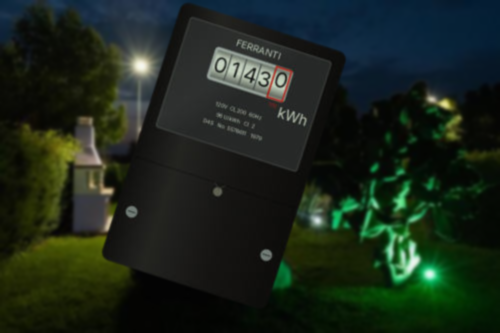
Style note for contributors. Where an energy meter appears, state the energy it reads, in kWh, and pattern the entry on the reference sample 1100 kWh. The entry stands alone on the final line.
143.0 kWh
